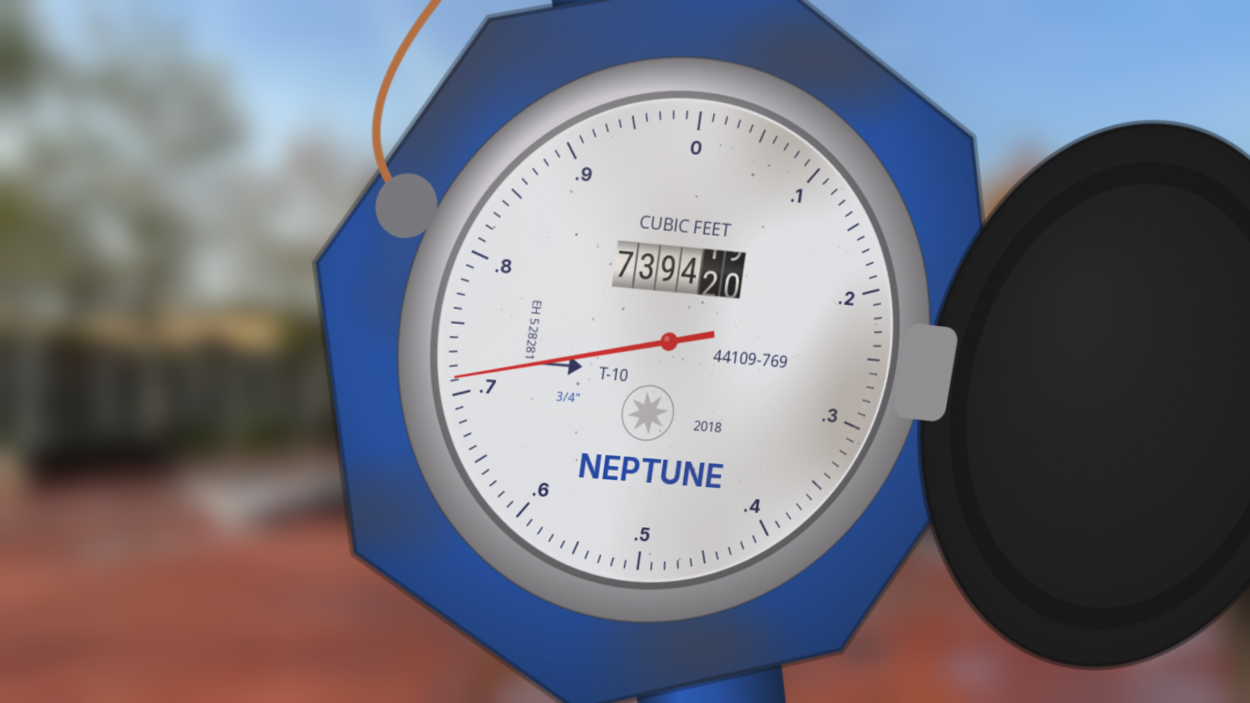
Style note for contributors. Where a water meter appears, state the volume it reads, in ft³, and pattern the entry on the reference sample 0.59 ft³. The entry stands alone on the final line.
739419.71 ft³
